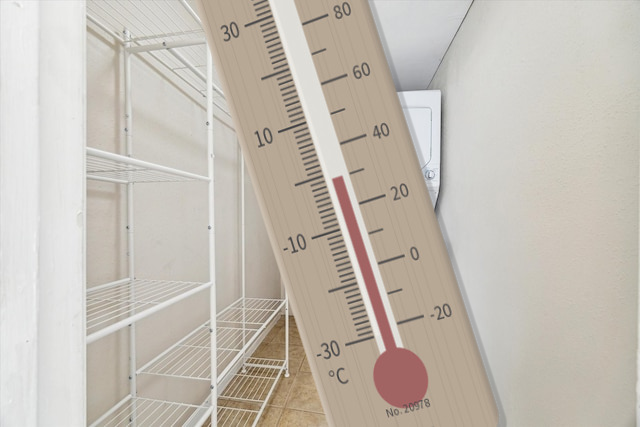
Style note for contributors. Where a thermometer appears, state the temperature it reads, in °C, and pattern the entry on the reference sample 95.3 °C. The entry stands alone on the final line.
-1 °C
